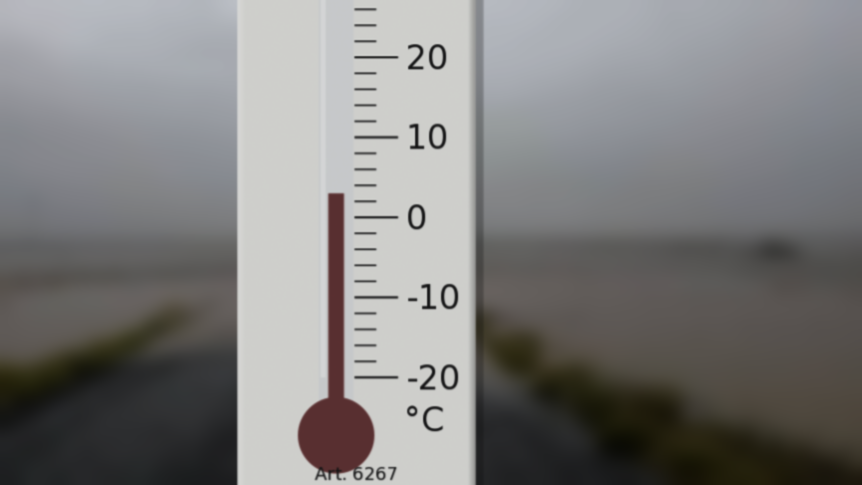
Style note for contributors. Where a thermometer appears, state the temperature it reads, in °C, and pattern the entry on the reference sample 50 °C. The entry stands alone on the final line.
3 °C
